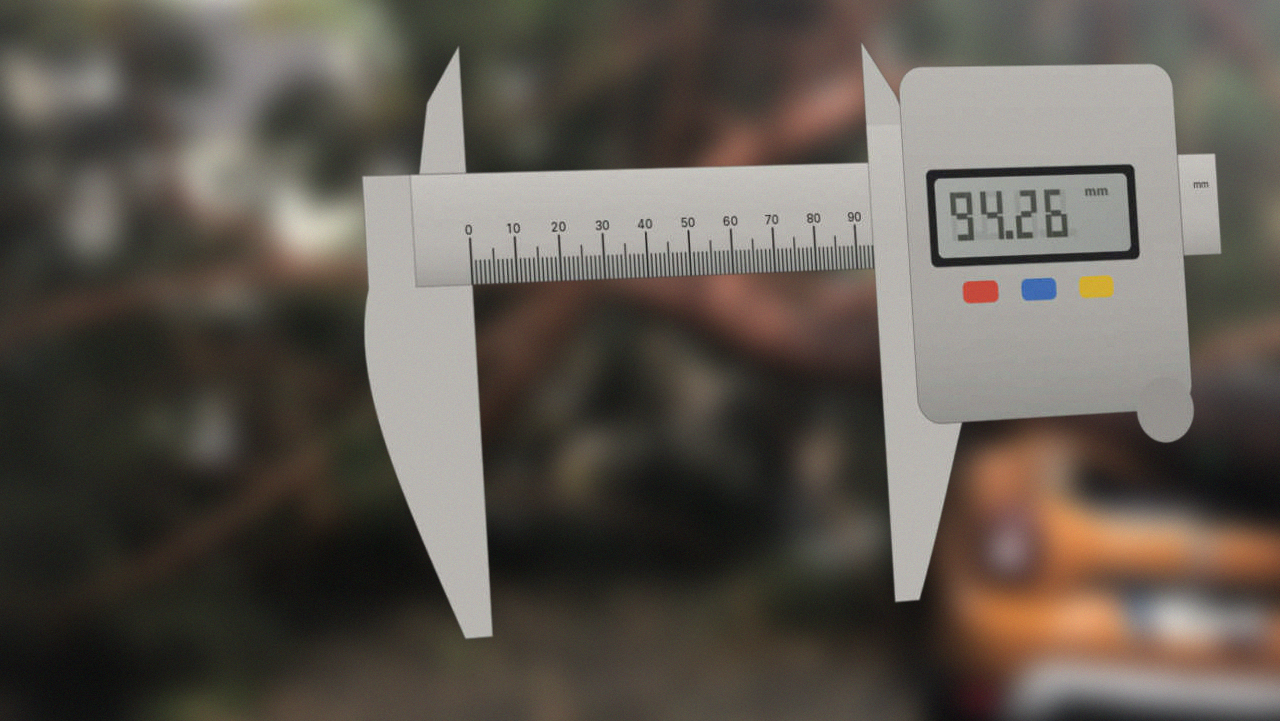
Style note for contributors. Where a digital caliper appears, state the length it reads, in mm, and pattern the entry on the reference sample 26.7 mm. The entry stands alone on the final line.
94.26 mm
